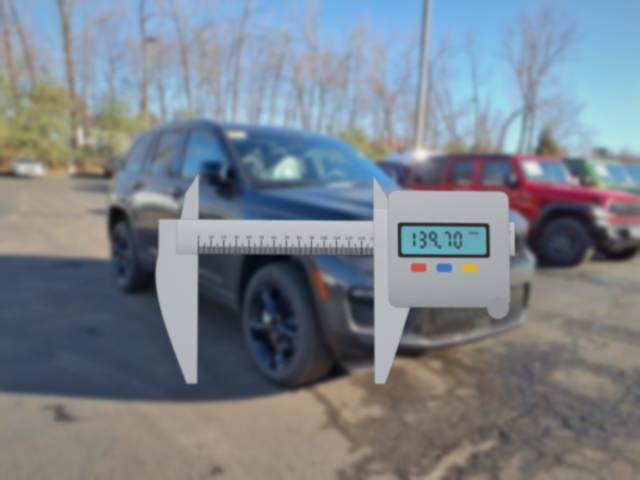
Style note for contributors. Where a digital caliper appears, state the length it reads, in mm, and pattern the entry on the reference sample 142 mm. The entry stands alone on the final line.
139.70 mm
